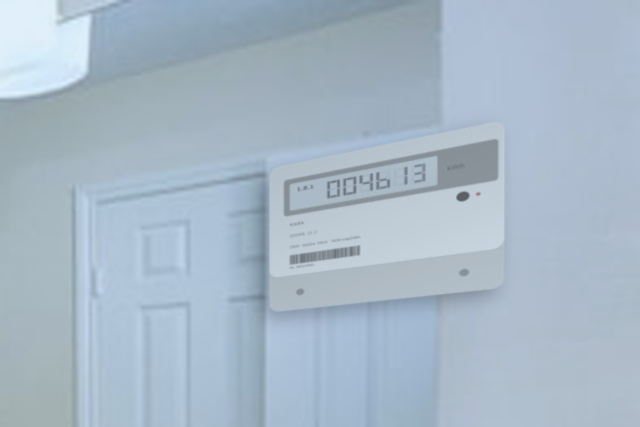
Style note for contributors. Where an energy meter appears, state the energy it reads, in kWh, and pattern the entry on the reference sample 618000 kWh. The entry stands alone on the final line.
4613 kWh
